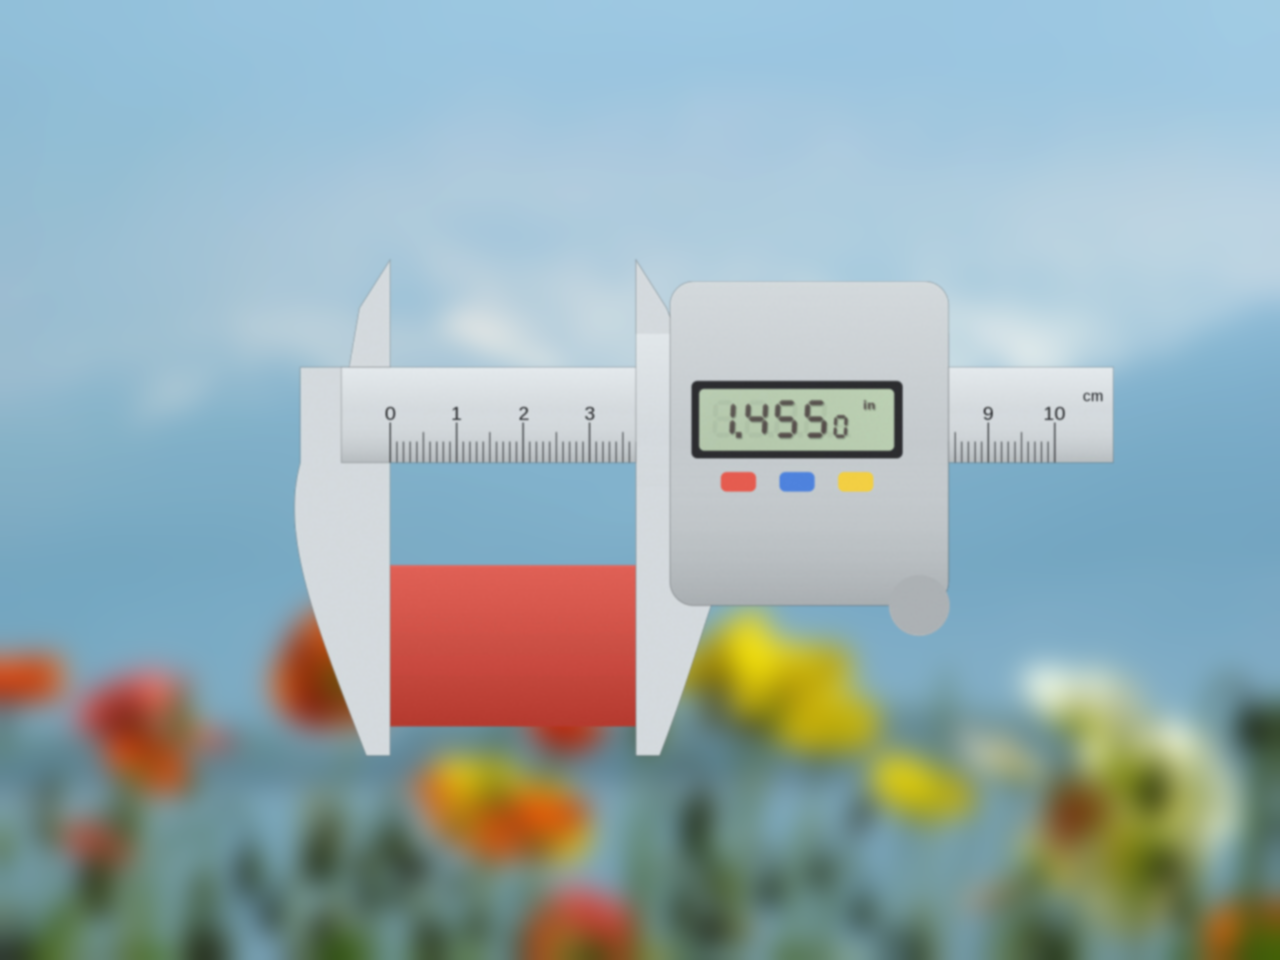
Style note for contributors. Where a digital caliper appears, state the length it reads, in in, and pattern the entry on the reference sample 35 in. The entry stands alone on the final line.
1.4550 in
